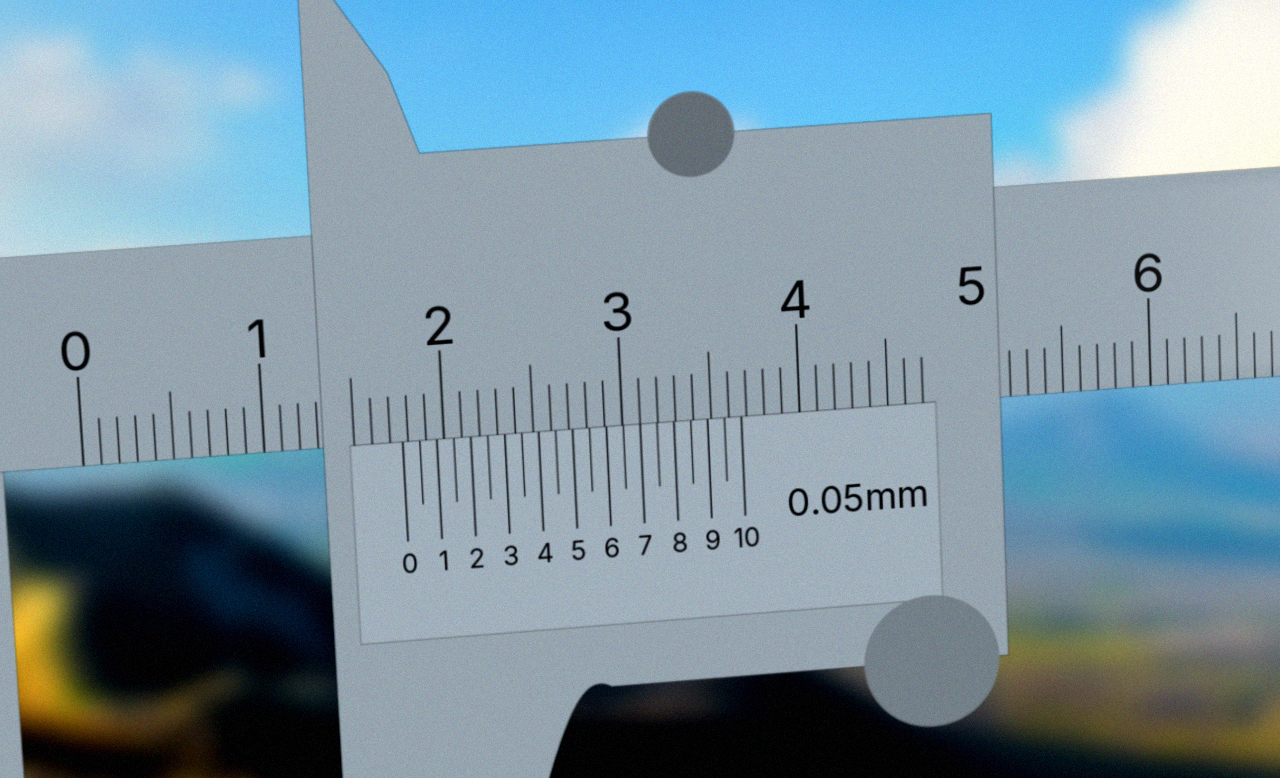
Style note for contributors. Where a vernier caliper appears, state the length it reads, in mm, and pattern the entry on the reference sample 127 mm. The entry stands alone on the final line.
17.7 mm
